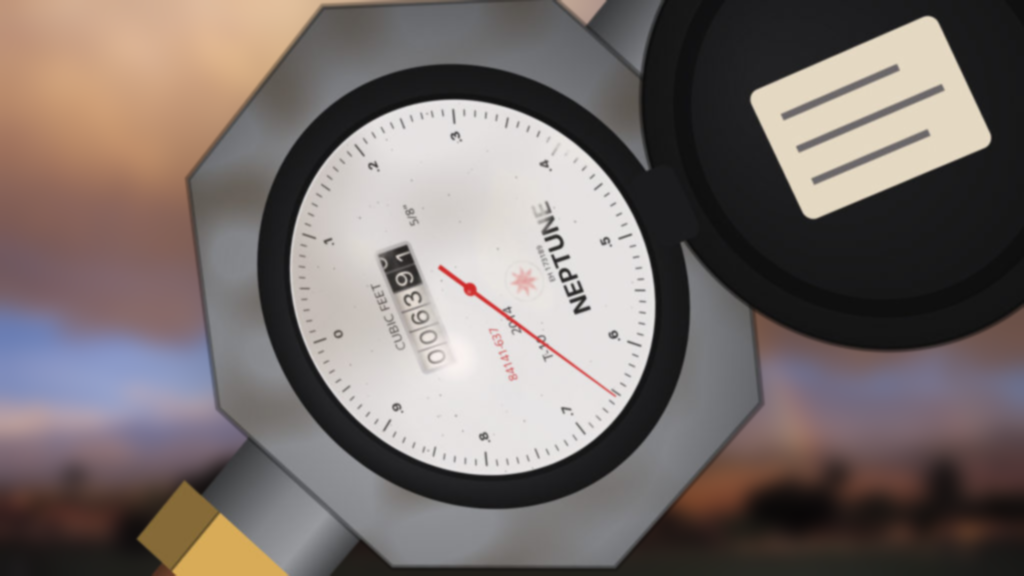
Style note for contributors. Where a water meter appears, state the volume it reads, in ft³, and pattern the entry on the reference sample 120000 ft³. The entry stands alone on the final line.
6390.65 ft³
